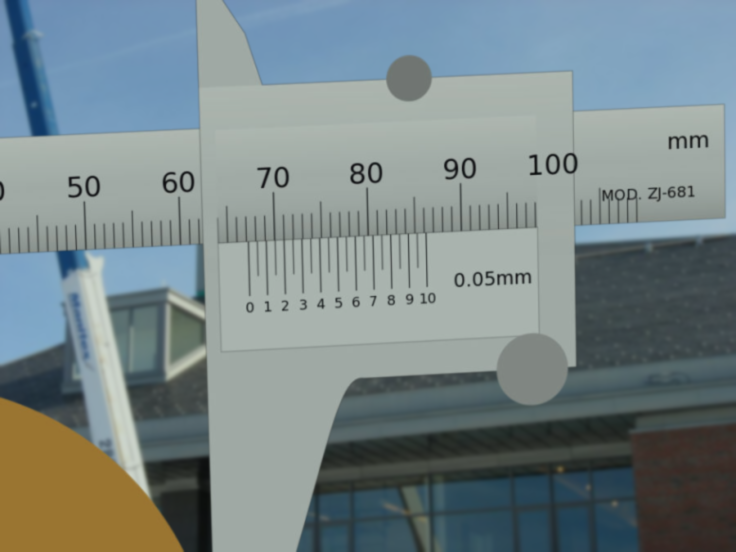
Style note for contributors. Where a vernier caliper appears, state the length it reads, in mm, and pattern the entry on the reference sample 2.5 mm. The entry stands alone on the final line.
67.2 mm
